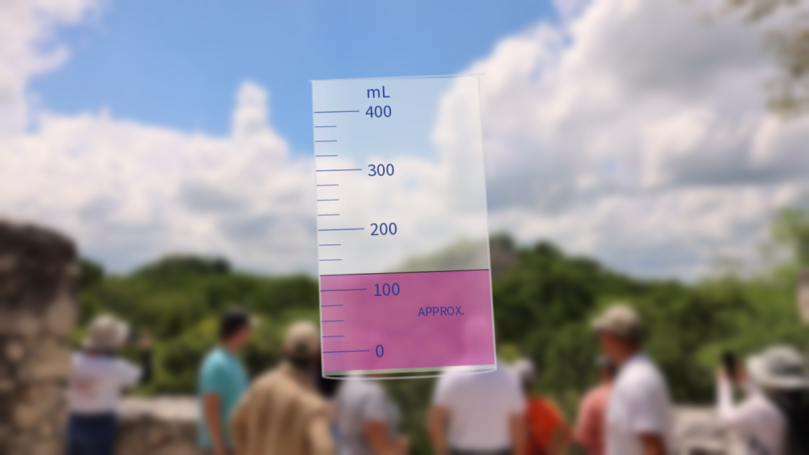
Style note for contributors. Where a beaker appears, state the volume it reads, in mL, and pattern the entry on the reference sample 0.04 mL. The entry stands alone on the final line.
125 mL
